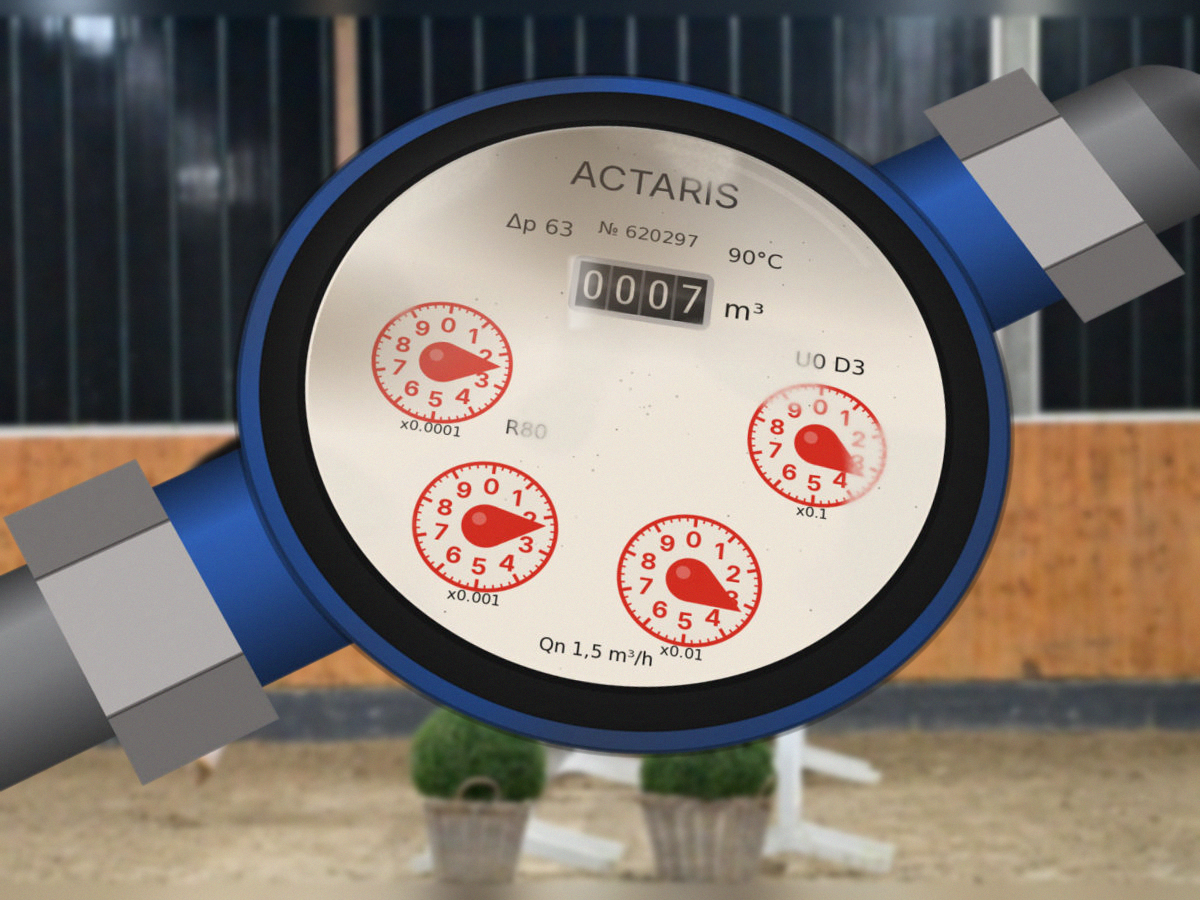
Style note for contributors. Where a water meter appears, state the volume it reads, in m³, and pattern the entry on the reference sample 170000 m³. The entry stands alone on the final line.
7.3322 m³
